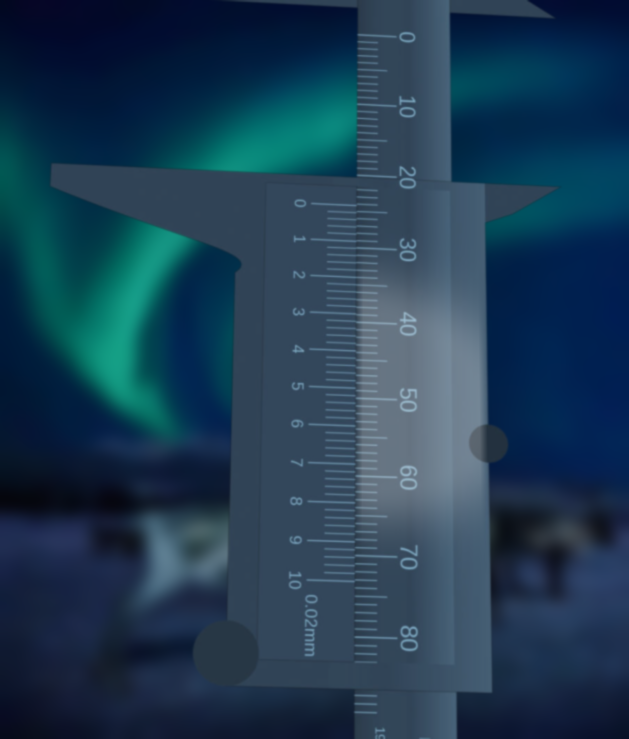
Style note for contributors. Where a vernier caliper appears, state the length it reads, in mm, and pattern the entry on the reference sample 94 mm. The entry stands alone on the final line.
24.2 mm
